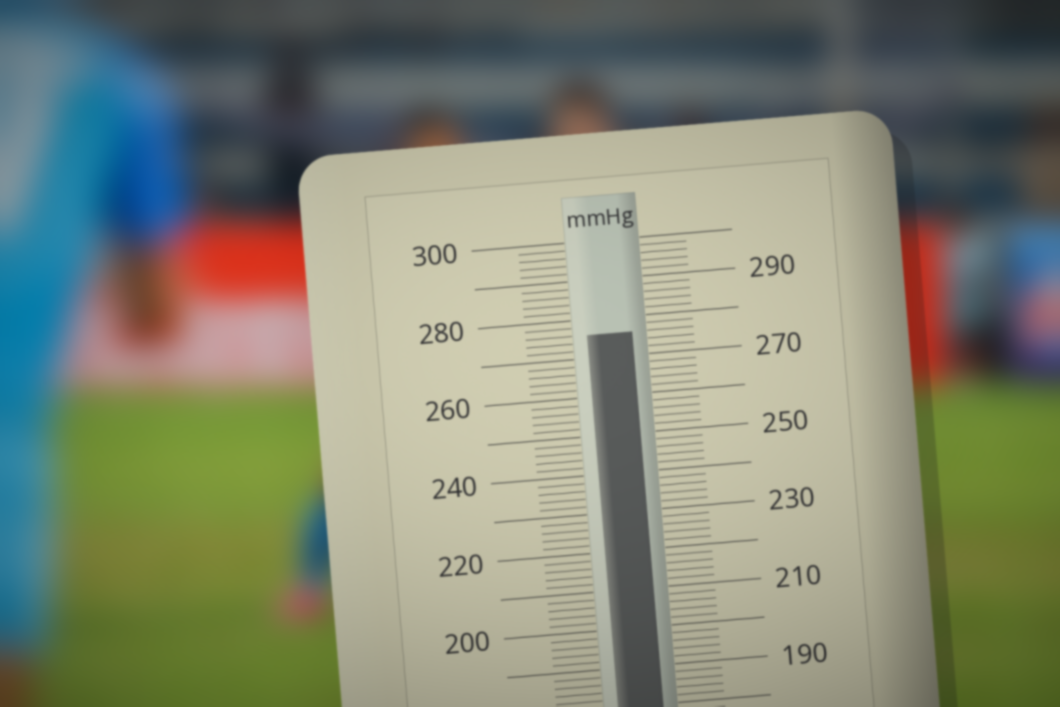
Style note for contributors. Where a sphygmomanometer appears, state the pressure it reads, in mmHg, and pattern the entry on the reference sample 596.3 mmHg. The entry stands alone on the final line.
276 mmHg
